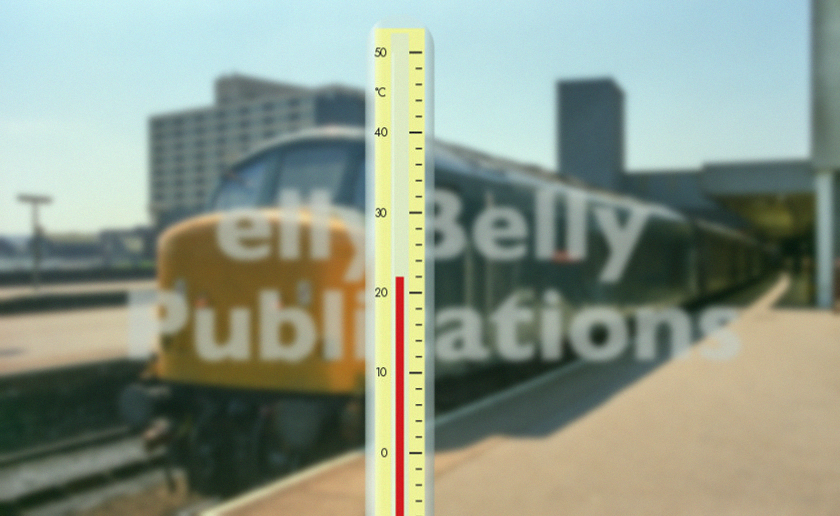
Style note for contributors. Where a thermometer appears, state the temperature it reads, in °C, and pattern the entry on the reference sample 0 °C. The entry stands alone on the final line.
22 °C
